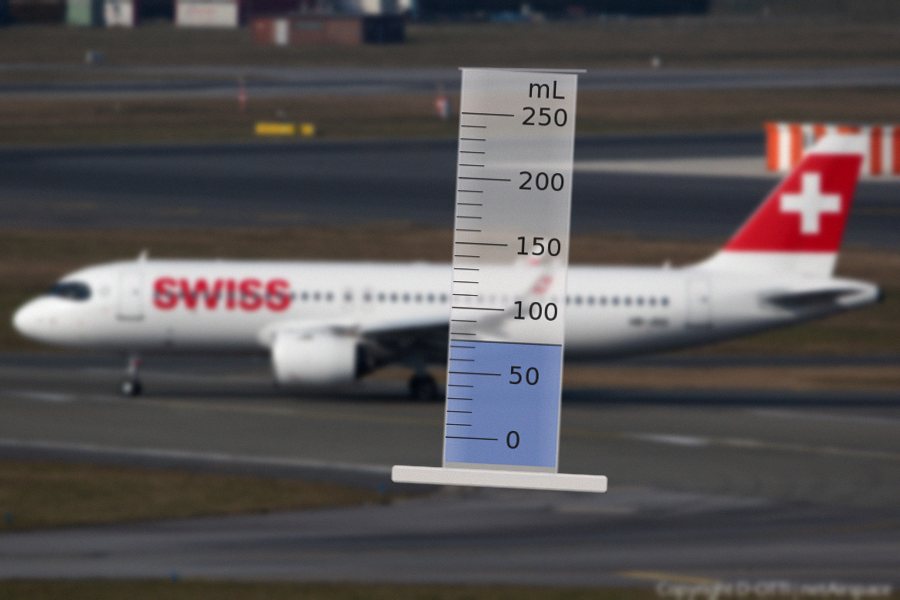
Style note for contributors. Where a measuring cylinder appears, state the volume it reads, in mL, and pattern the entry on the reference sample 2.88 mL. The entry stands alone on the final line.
75 mL
